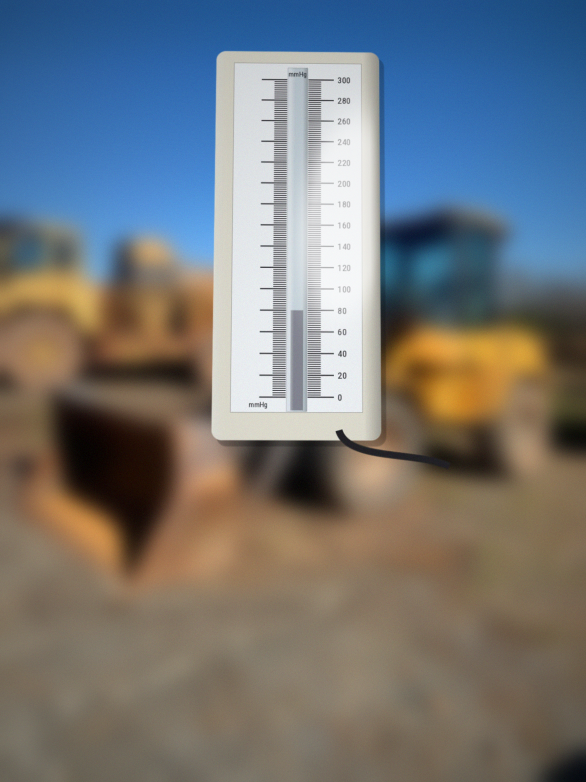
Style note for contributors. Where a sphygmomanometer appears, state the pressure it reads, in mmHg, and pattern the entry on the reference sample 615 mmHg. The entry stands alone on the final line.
80 mmHg
